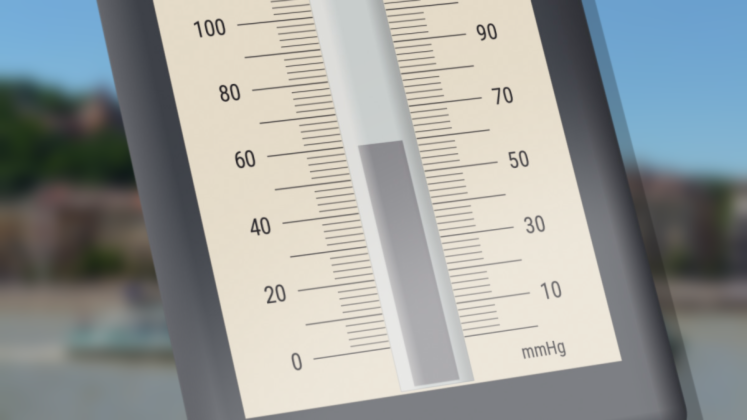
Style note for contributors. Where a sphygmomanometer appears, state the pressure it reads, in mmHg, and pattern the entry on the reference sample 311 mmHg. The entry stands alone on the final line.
60 mmHg
